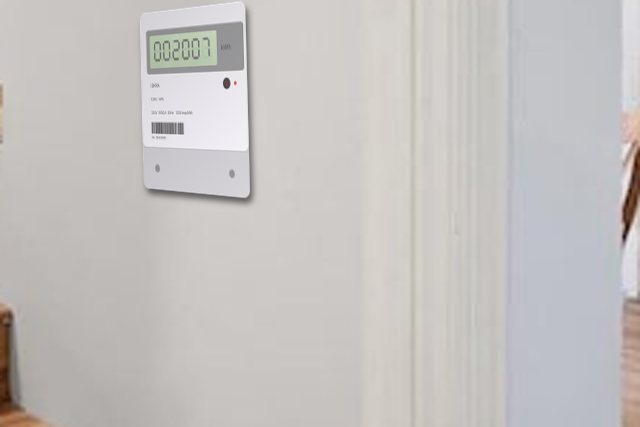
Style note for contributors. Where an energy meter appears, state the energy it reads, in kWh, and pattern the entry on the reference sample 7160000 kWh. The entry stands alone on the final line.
2007 kWh
